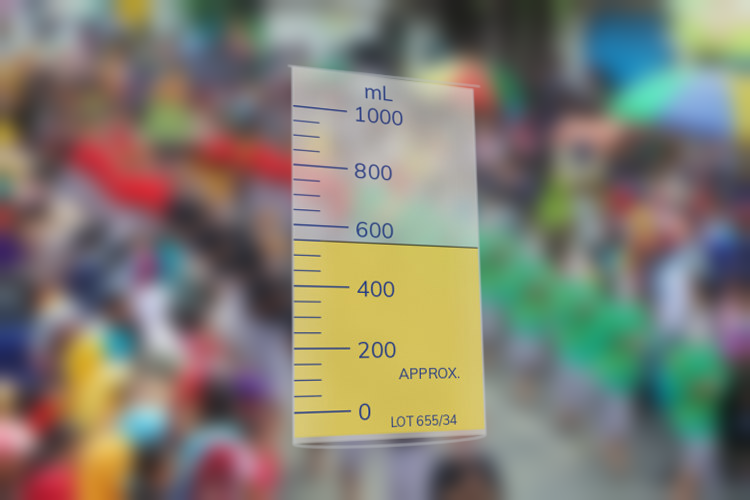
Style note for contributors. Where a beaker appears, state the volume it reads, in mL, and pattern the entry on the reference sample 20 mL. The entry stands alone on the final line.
550 mL
